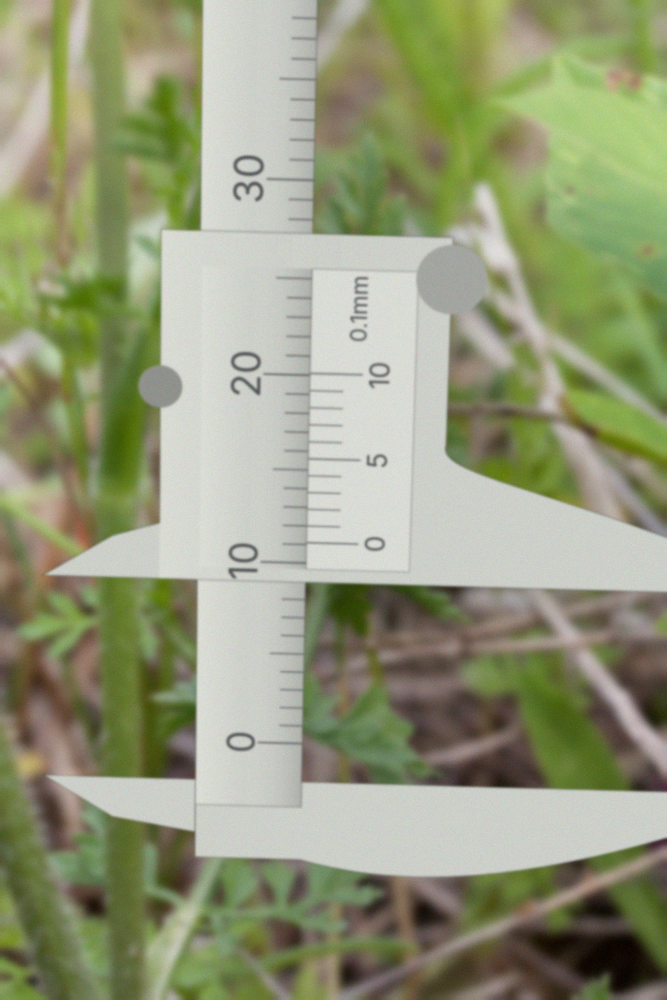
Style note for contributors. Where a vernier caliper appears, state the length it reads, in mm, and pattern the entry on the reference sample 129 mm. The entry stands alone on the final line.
11.1 mm
